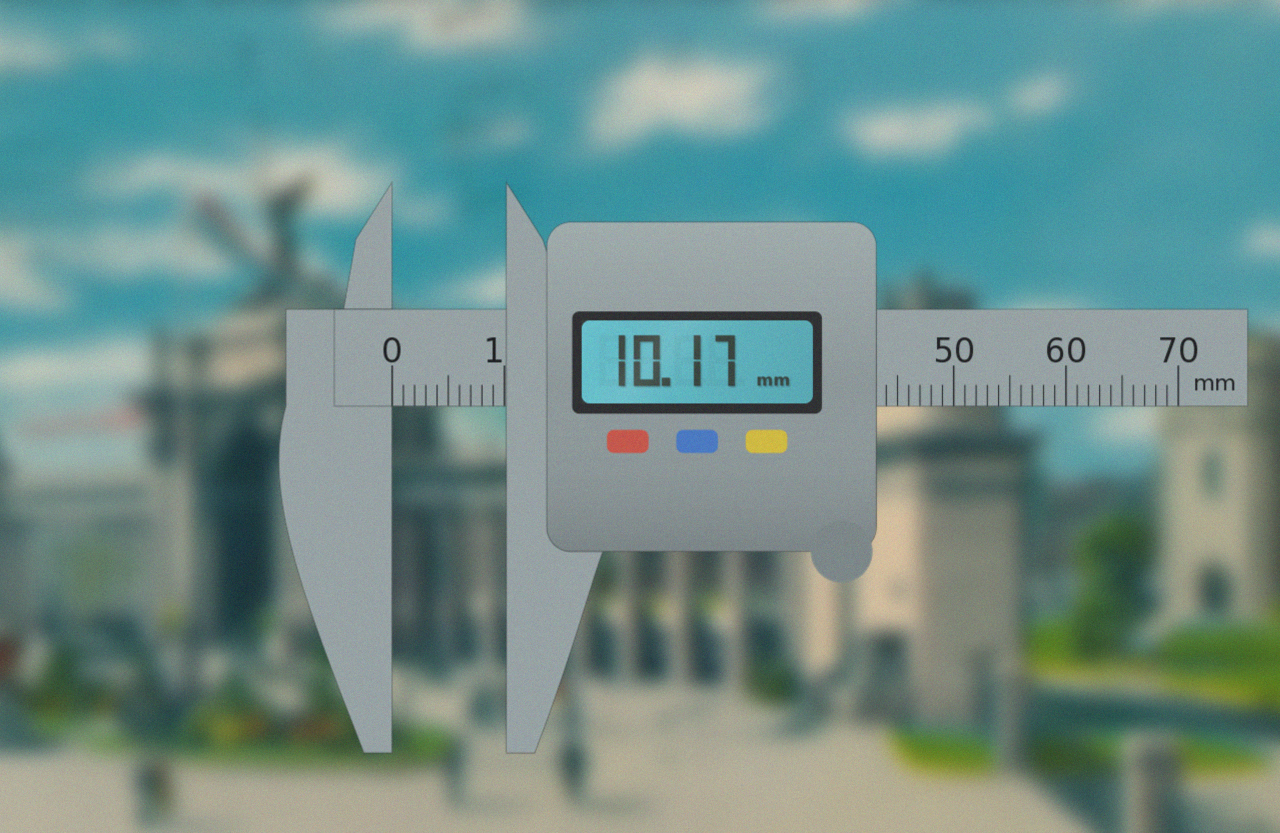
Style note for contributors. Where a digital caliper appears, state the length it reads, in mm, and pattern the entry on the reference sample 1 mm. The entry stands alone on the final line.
10.17 mm
